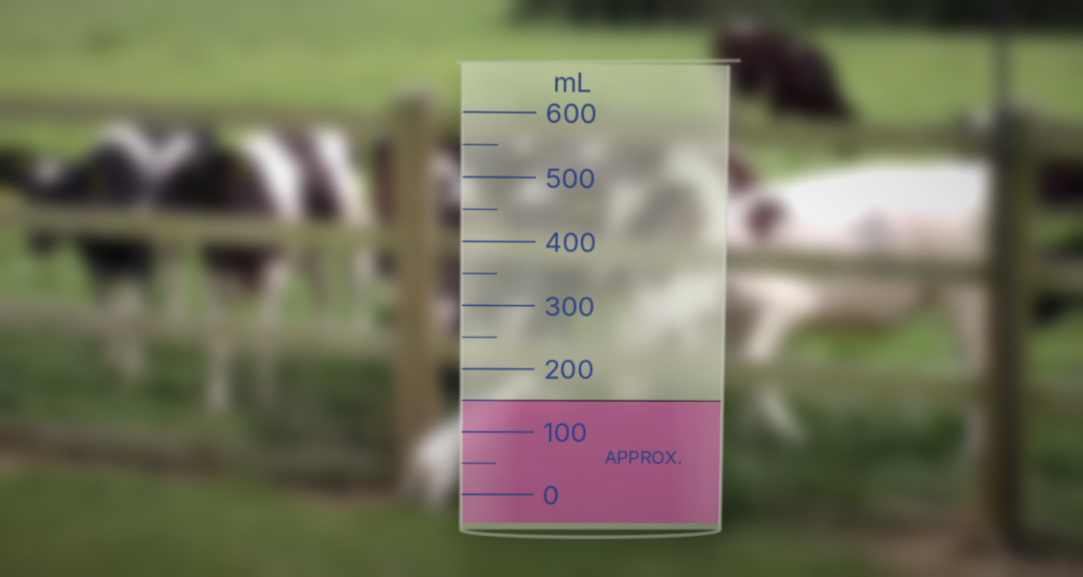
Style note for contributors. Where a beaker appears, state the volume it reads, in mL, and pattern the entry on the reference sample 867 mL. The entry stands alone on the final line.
150 mL
